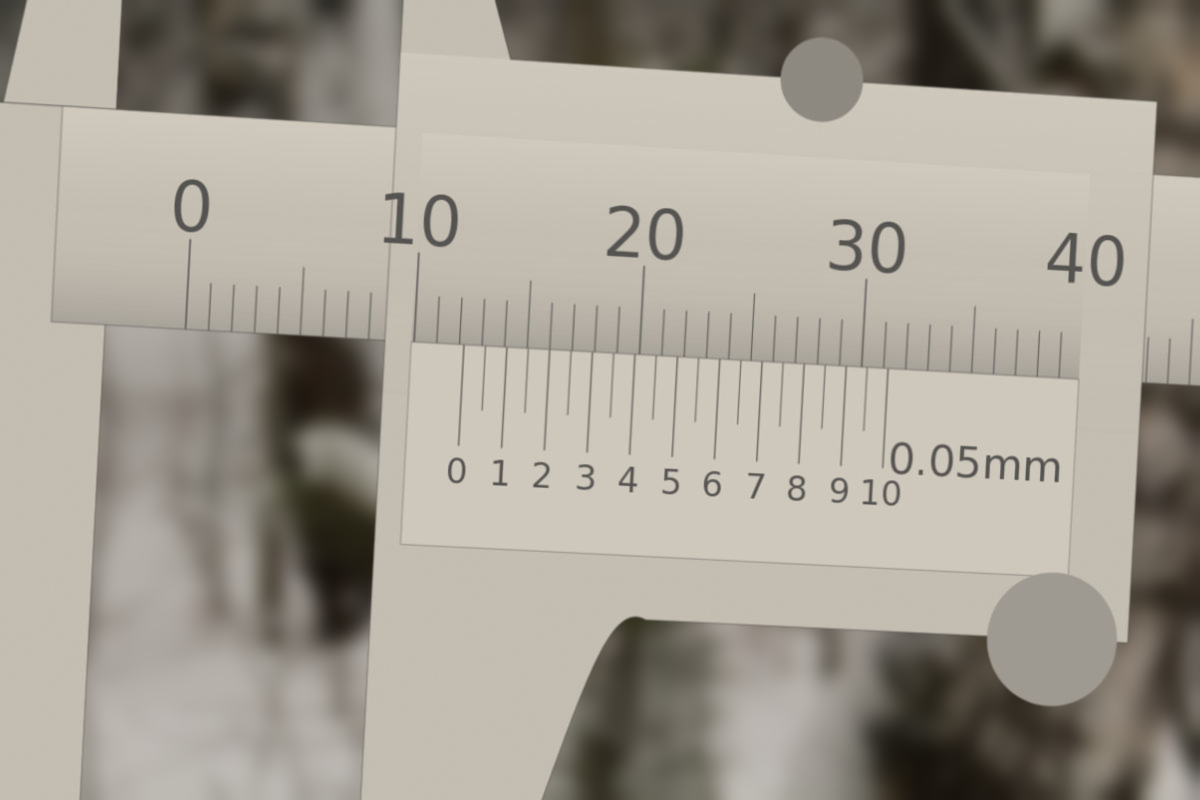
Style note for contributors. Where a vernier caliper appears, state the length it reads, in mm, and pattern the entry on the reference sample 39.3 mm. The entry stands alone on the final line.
12.2 mm
